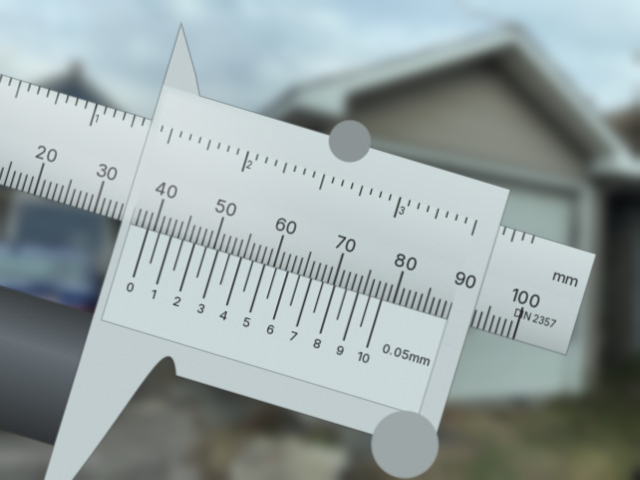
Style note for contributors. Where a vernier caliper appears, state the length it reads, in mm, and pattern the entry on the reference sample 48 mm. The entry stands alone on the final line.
39.0 mm
